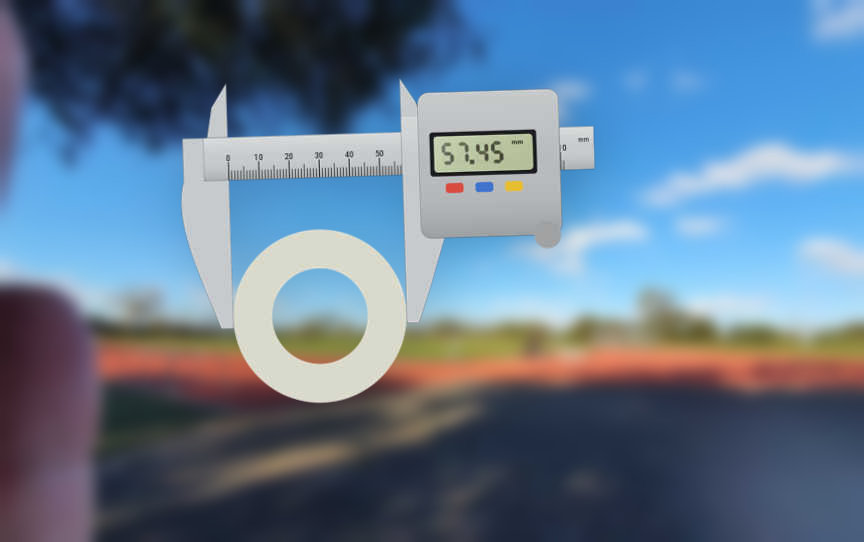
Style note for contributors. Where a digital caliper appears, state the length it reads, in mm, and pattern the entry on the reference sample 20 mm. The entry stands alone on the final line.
57.45 mm
